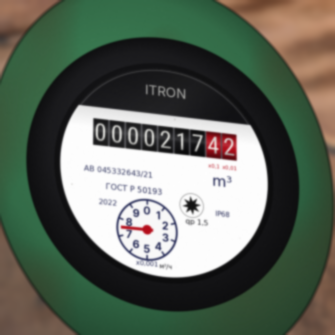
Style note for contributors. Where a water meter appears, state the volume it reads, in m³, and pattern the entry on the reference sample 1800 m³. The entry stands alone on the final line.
217.427 m³
